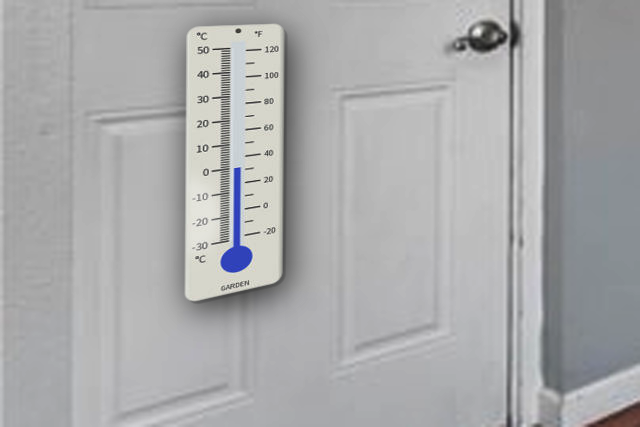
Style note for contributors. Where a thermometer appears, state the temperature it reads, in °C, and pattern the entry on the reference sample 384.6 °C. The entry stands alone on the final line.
0 °C
